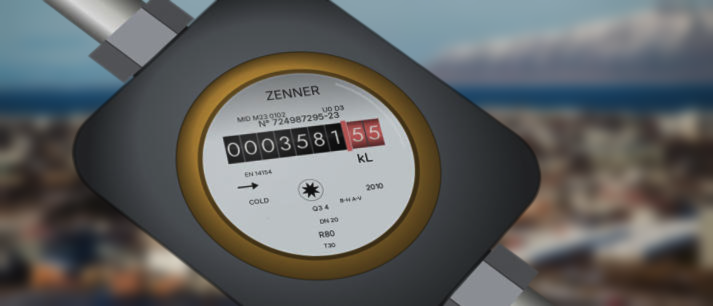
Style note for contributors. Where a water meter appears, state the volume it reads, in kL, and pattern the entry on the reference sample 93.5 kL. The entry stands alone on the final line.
3581.55 kL
